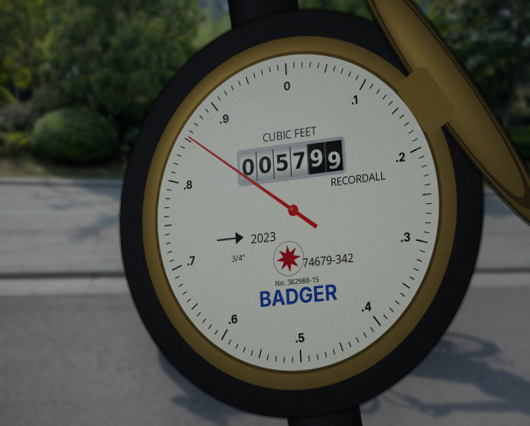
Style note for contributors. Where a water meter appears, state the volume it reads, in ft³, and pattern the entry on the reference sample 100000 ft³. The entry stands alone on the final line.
5798.85 ft³
